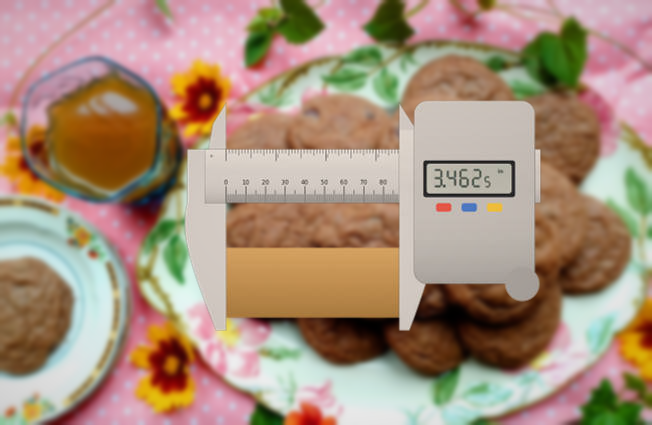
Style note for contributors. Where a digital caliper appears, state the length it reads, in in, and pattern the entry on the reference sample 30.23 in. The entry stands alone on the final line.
3.4625 in
